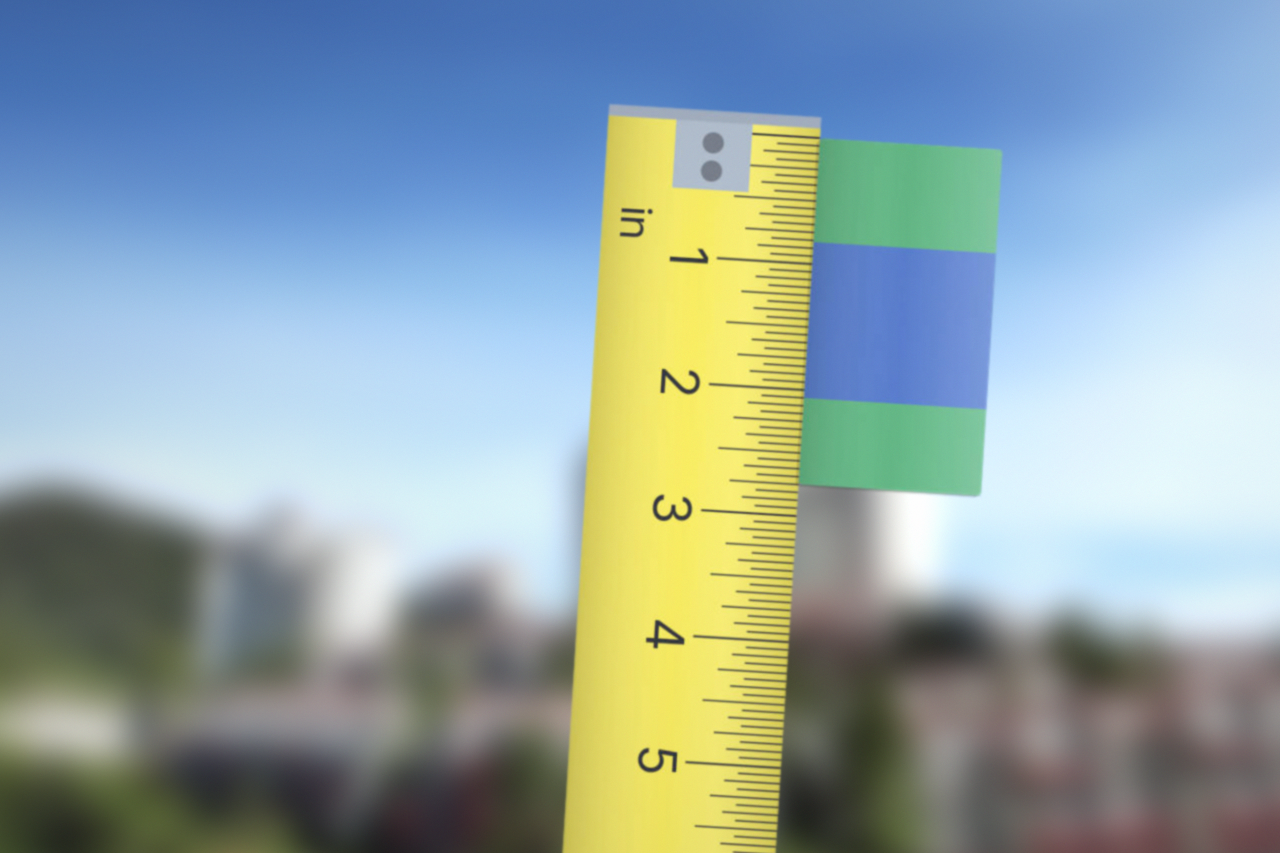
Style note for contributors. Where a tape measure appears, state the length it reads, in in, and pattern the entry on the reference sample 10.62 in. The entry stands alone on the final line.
2.75 in
